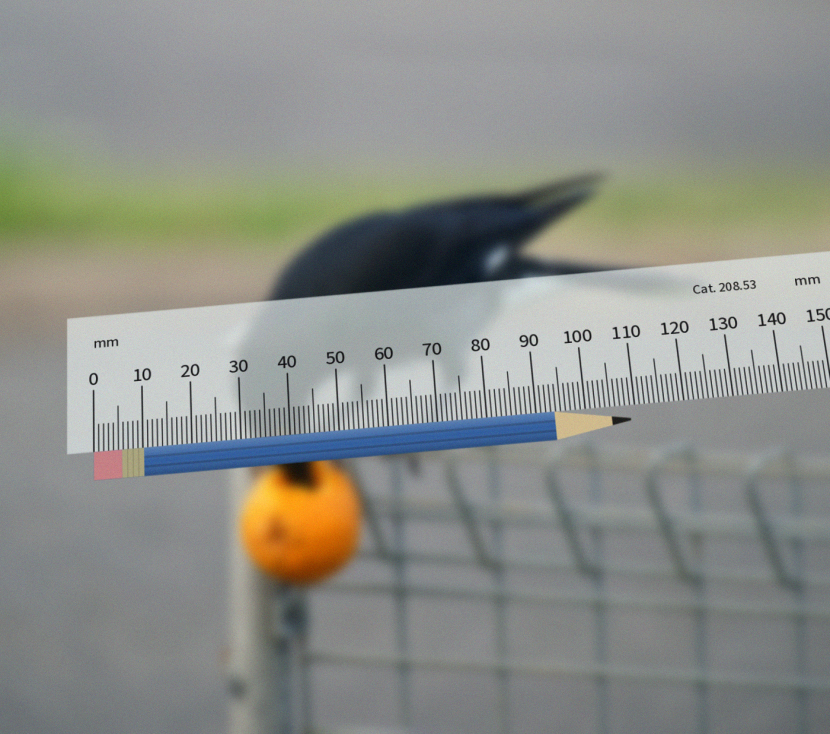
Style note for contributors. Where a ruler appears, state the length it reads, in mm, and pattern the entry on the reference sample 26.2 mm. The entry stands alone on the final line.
109 mm
